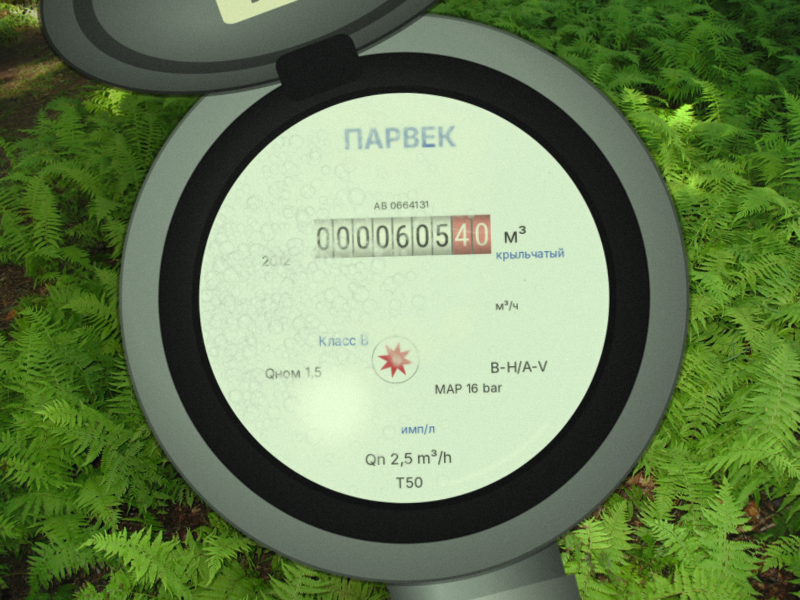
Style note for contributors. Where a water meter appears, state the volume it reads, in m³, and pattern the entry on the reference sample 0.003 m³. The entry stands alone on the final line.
605.40 m³
